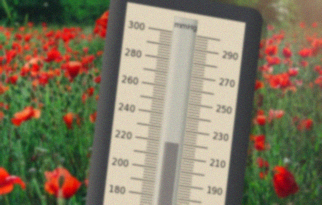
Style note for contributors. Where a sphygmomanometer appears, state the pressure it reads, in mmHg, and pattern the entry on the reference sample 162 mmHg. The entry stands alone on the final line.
220 mmHg
